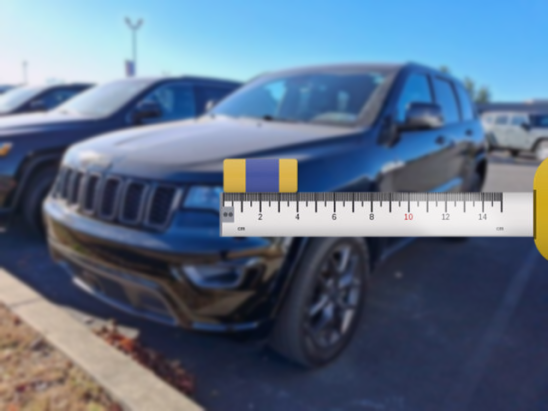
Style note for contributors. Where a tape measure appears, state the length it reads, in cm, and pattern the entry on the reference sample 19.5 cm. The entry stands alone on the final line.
4 cm
